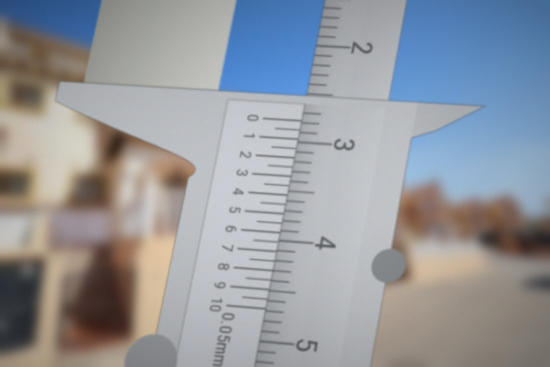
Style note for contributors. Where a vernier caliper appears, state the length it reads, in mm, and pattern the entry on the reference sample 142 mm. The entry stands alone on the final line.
27.8 mm
